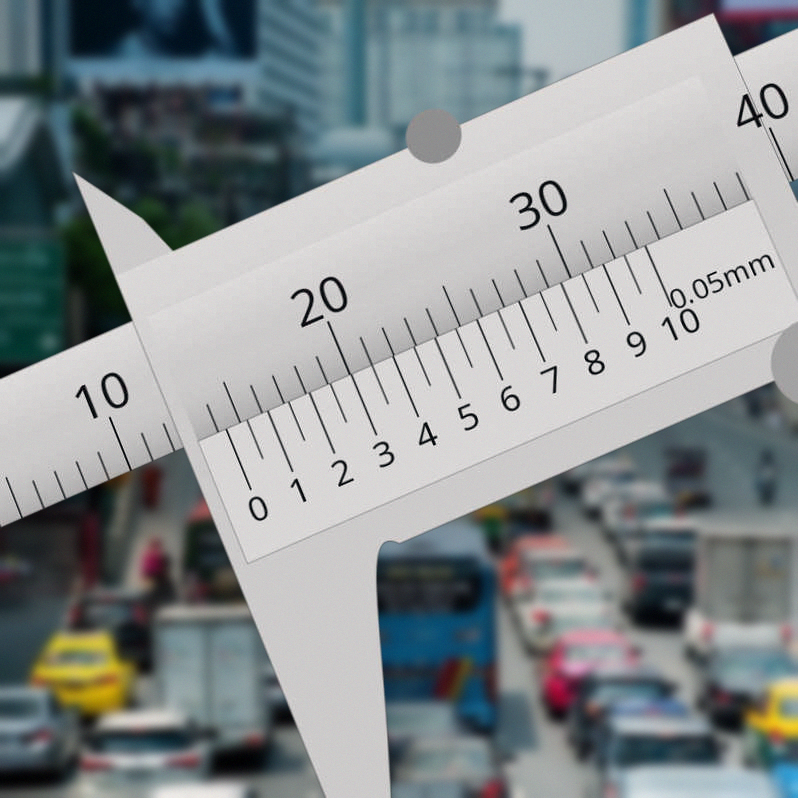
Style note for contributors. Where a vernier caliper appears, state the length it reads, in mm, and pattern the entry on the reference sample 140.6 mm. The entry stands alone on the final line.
14.35 mm
